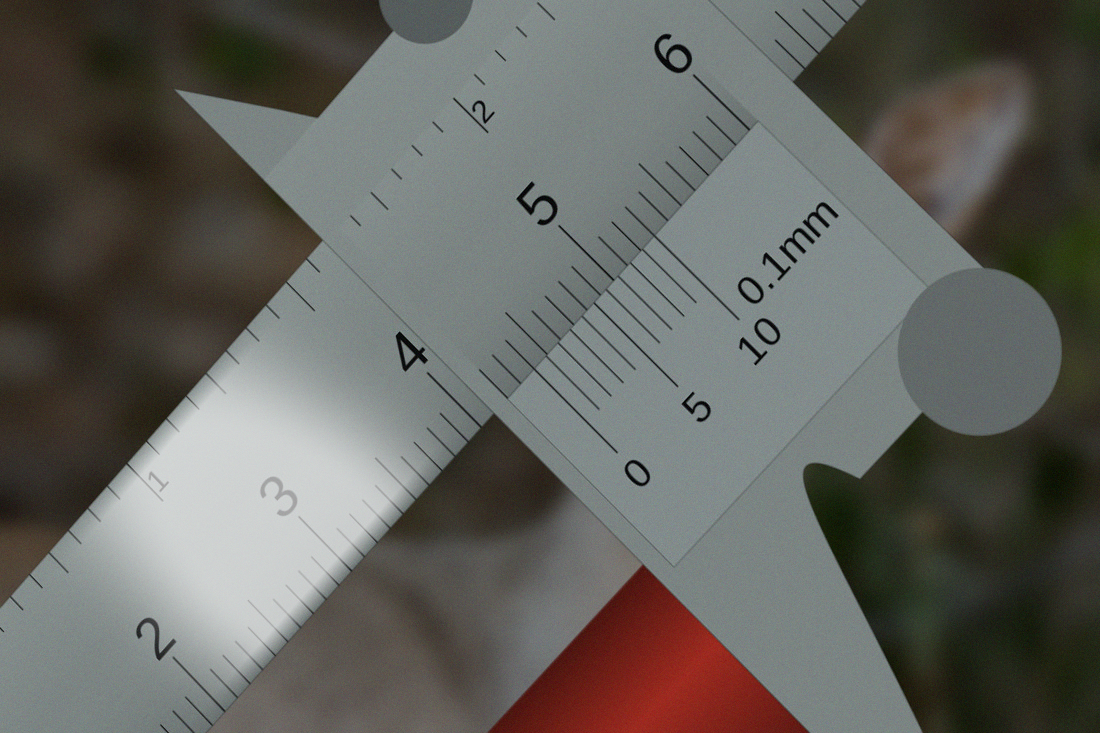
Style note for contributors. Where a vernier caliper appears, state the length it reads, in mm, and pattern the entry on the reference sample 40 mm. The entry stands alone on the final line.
44.0 mm
